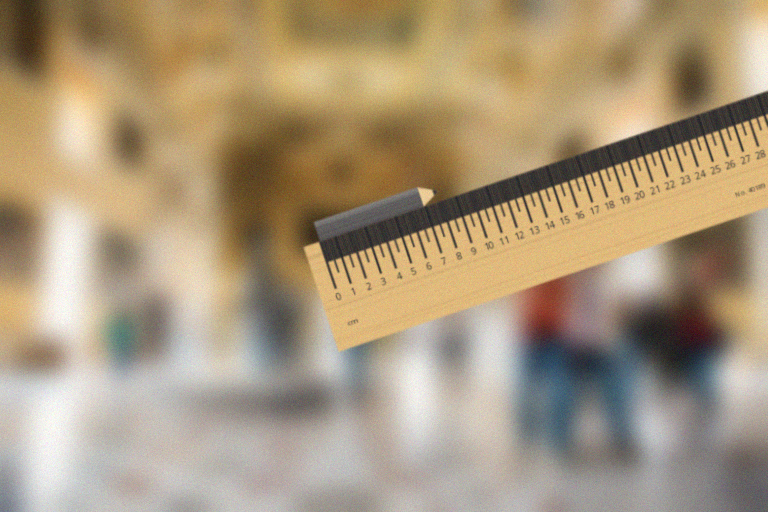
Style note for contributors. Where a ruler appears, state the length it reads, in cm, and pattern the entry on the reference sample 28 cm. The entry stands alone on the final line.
8 cm
